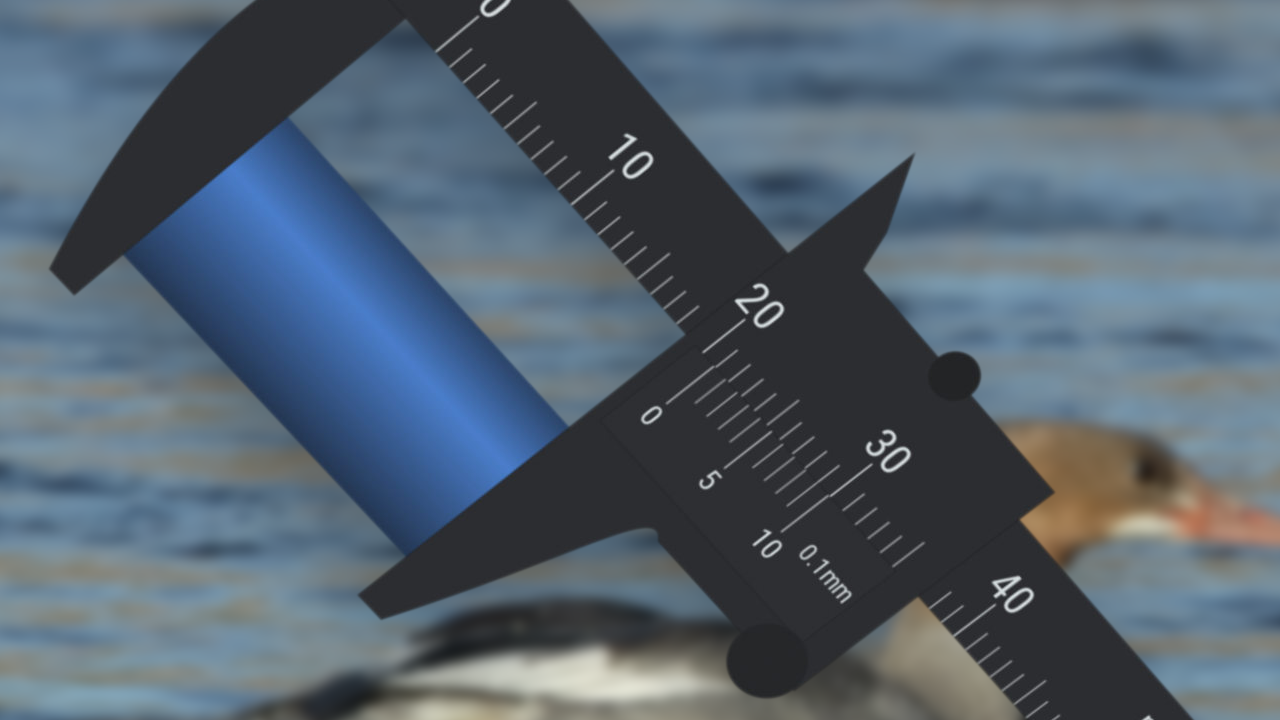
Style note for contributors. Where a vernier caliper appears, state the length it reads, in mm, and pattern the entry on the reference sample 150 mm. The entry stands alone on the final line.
20.9 mm
